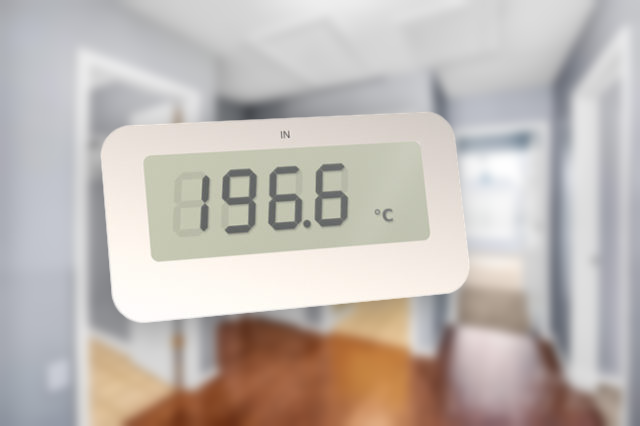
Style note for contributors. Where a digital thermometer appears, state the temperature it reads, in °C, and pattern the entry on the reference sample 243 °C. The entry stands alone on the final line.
196.6 °C
